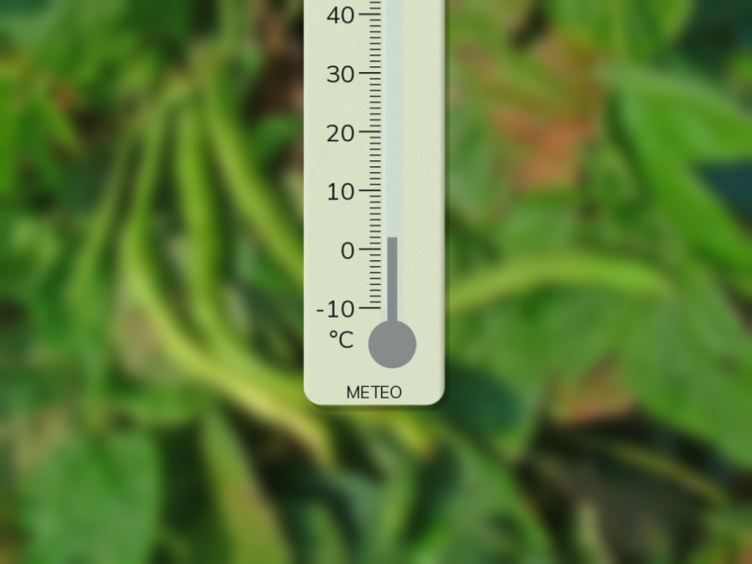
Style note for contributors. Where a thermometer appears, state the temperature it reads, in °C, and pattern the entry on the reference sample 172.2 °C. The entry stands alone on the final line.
2 °C
